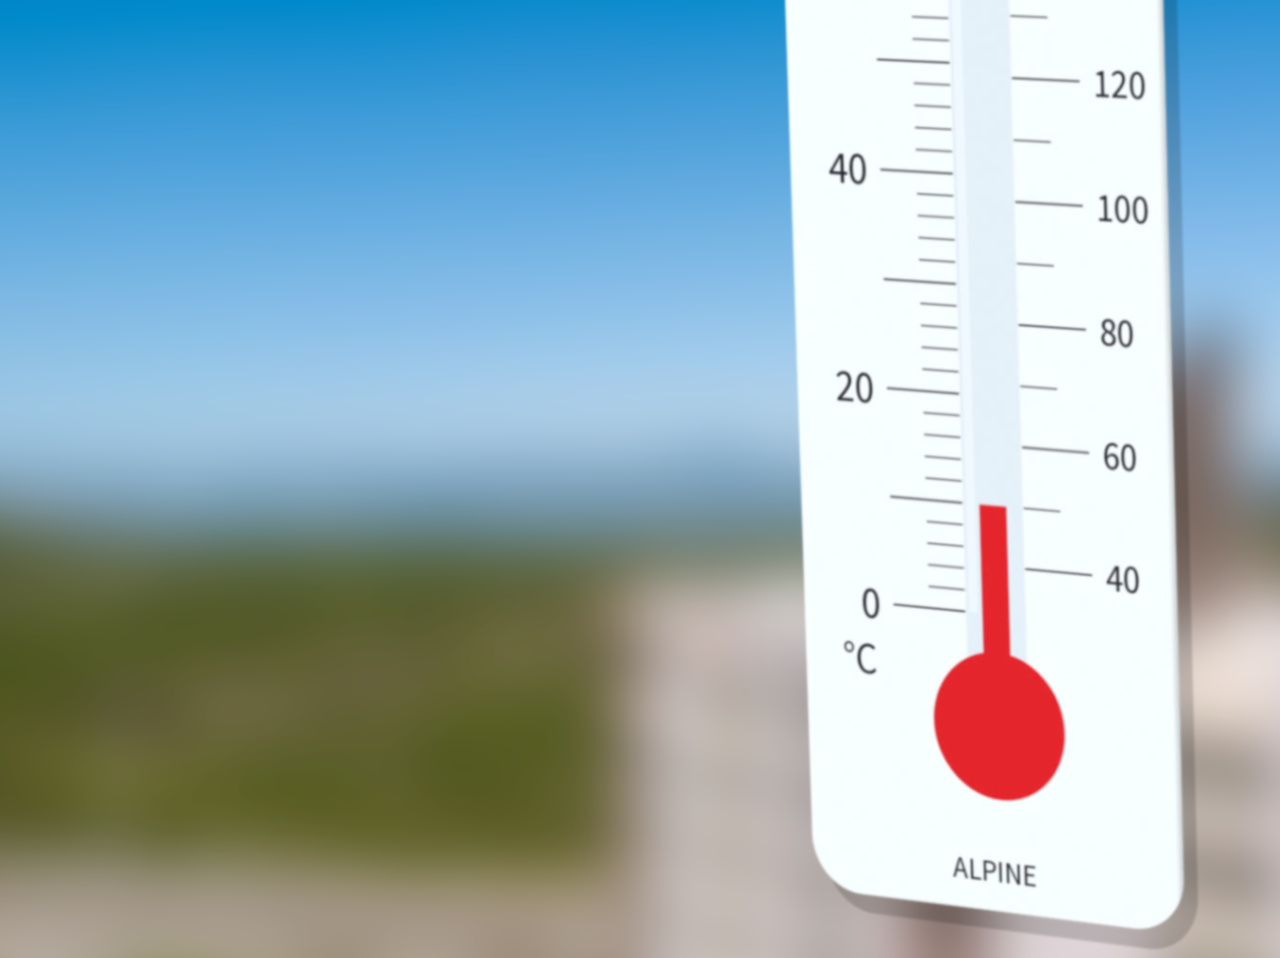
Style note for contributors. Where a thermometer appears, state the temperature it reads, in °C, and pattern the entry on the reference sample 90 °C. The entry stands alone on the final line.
10 °C
